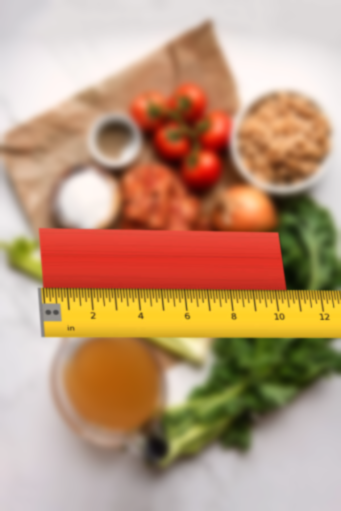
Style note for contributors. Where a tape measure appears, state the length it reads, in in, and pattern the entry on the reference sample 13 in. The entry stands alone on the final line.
10.5 in
